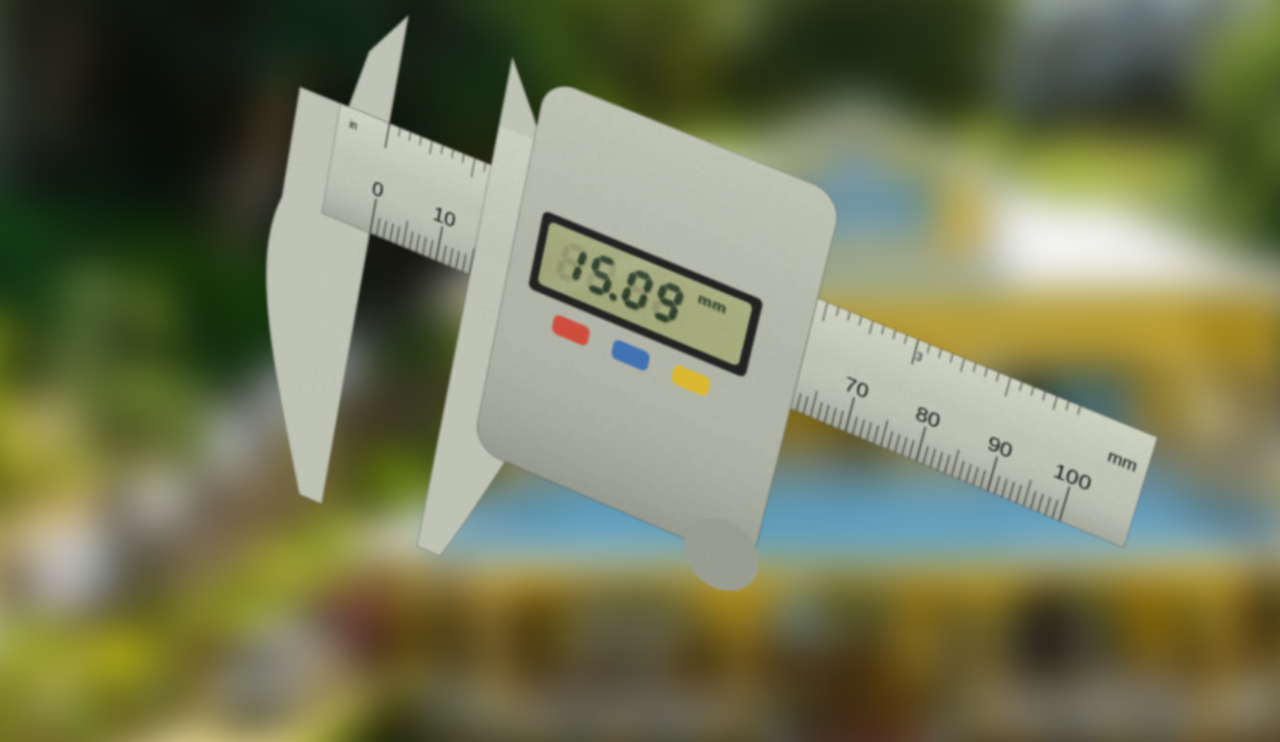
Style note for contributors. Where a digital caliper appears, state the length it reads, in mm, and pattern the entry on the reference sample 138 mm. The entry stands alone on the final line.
15.09 mm
